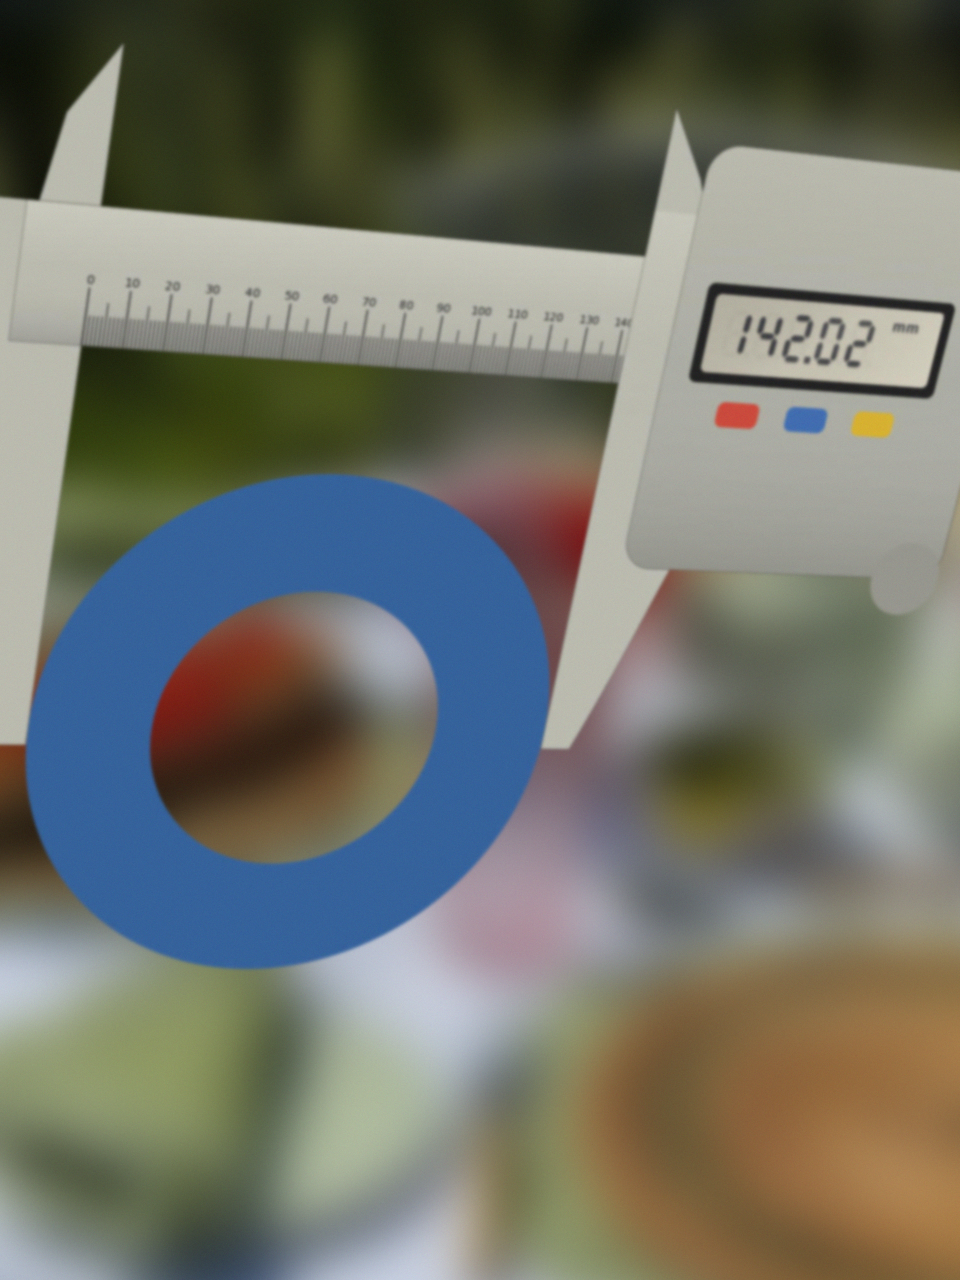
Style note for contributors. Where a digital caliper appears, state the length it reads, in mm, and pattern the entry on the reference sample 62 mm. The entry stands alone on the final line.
142.02 mm
